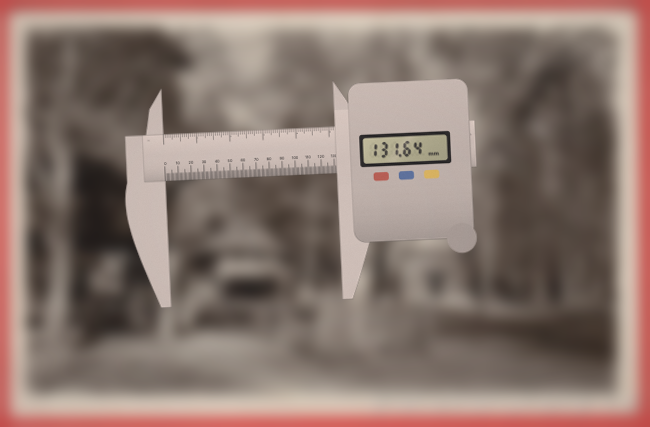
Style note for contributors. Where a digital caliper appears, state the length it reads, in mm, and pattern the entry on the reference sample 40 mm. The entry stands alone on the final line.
131.64 mm
